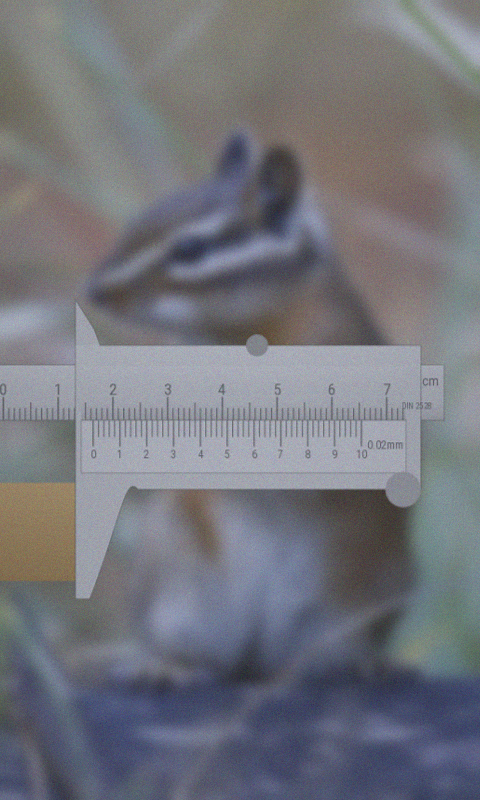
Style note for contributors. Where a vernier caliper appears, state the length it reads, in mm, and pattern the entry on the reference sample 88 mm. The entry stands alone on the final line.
16.4 mm
